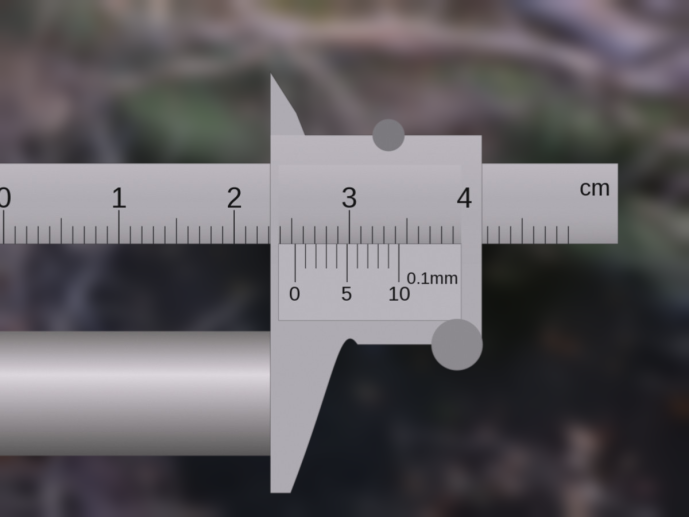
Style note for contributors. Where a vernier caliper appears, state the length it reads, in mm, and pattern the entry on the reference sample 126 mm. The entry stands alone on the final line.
25.3 mm
